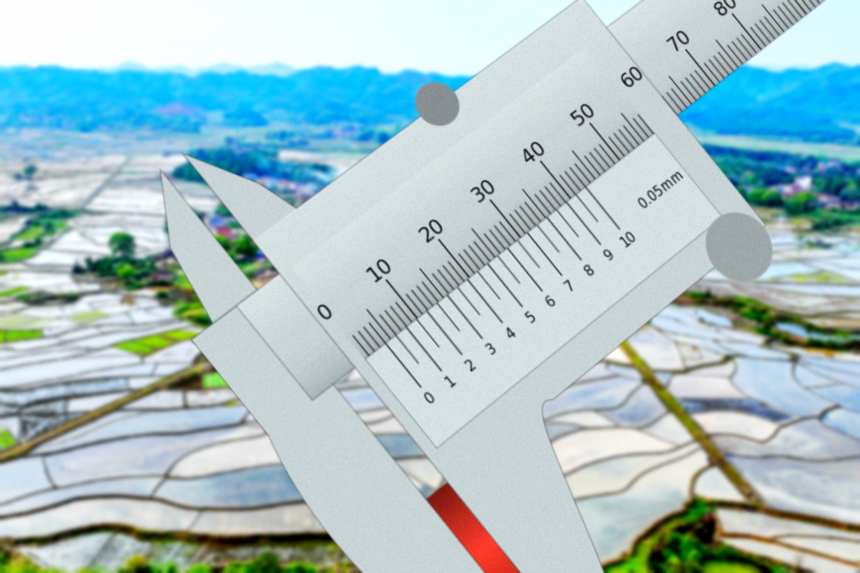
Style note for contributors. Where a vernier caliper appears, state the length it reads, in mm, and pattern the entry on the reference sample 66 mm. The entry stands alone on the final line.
4.0 mm
